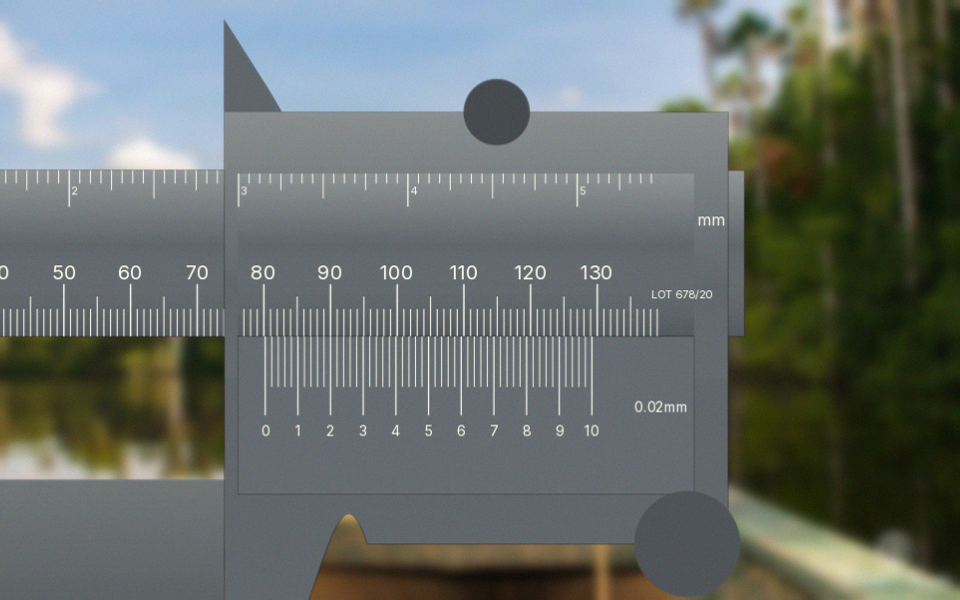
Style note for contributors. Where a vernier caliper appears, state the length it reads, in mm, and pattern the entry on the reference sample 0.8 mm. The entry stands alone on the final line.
80.2 mm
